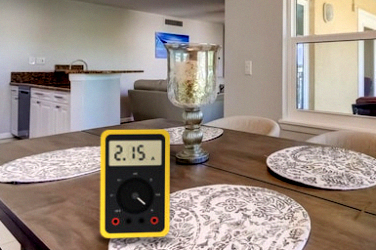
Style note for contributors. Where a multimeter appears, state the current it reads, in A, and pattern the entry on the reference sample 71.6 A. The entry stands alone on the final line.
2.15 A
